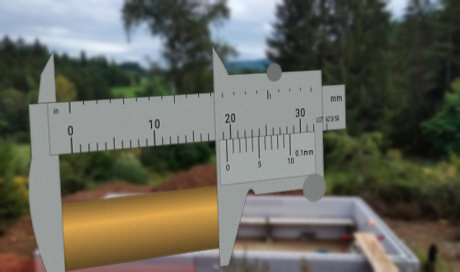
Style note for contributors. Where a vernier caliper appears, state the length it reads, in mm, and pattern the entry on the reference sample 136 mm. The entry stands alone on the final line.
19.4 mm
